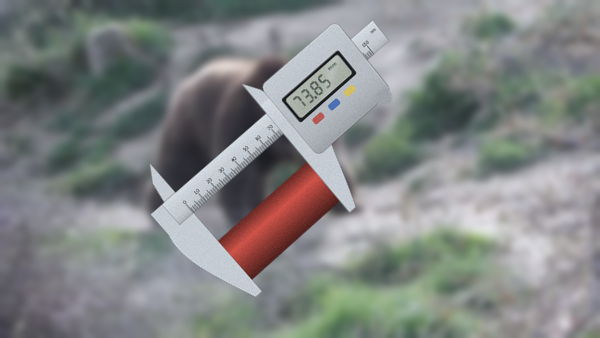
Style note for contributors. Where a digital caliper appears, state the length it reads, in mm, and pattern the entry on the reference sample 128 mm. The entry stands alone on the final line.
73.85 mm
